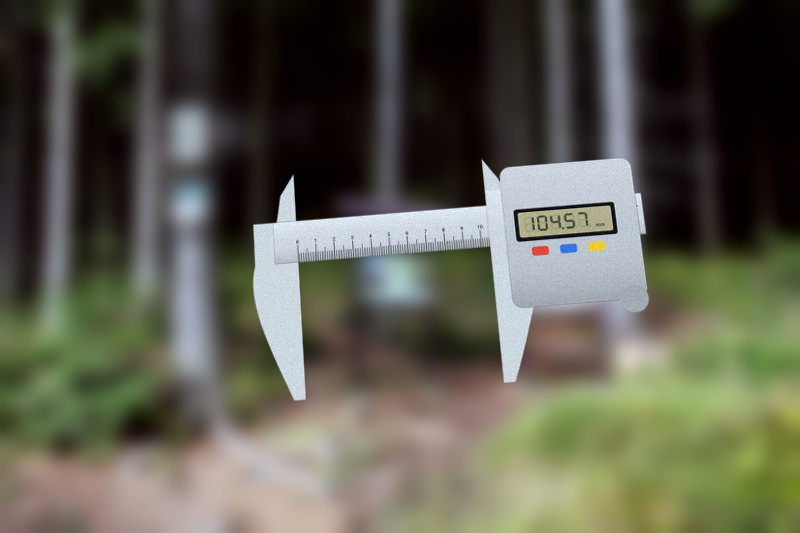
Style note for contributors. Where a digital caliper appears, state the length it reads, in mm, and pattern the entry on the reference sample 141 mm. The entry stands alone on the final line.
104.57 mm
